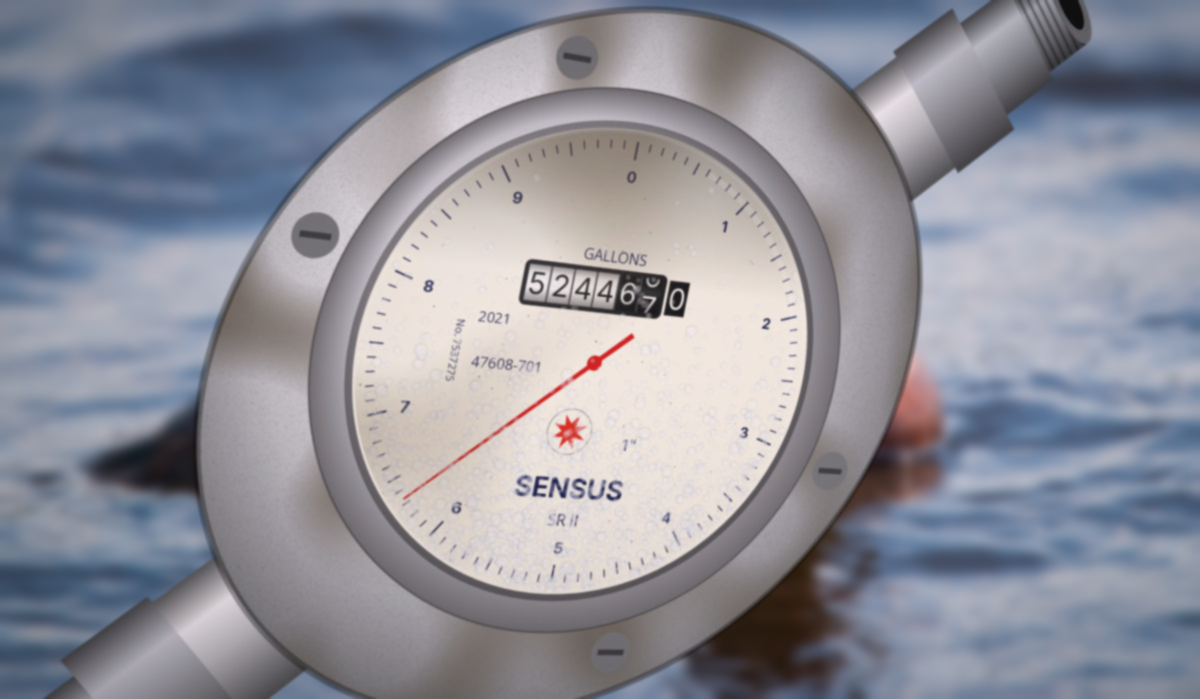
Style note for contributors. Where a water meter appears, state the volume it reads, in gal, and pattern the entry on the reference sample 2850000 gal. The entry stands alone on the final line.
5244666.3 gal
